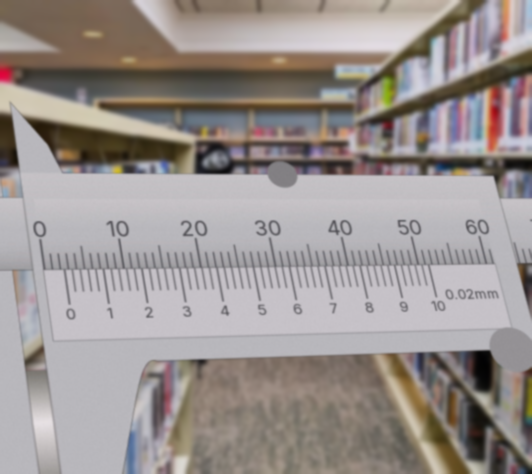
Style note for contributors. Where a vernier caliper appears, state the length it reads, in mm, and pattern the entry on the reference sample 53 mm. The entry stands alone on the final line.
2.5 mm
